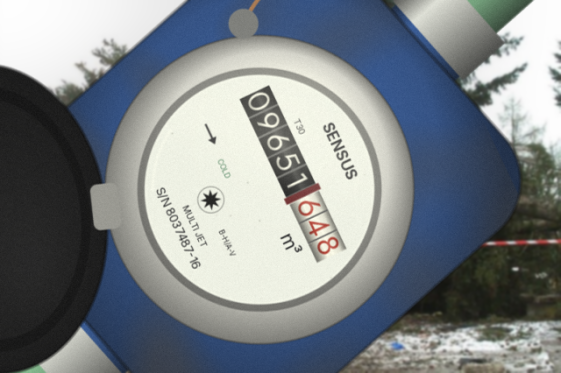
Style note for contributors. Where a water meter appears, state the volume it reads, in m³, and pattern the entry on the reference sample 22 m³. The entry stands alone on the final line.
9651.648 m³
